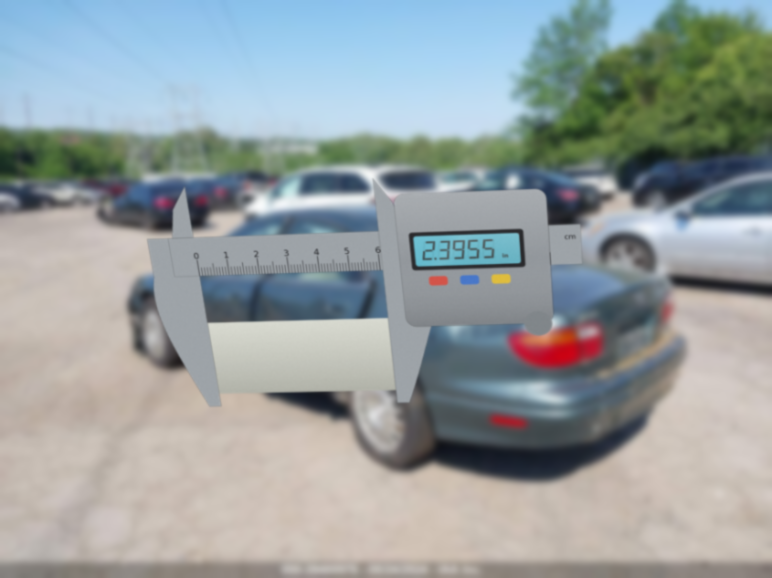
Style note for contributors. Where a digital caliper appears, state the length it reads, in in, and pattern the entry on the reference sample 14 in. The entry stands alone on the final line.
2.3955 in
